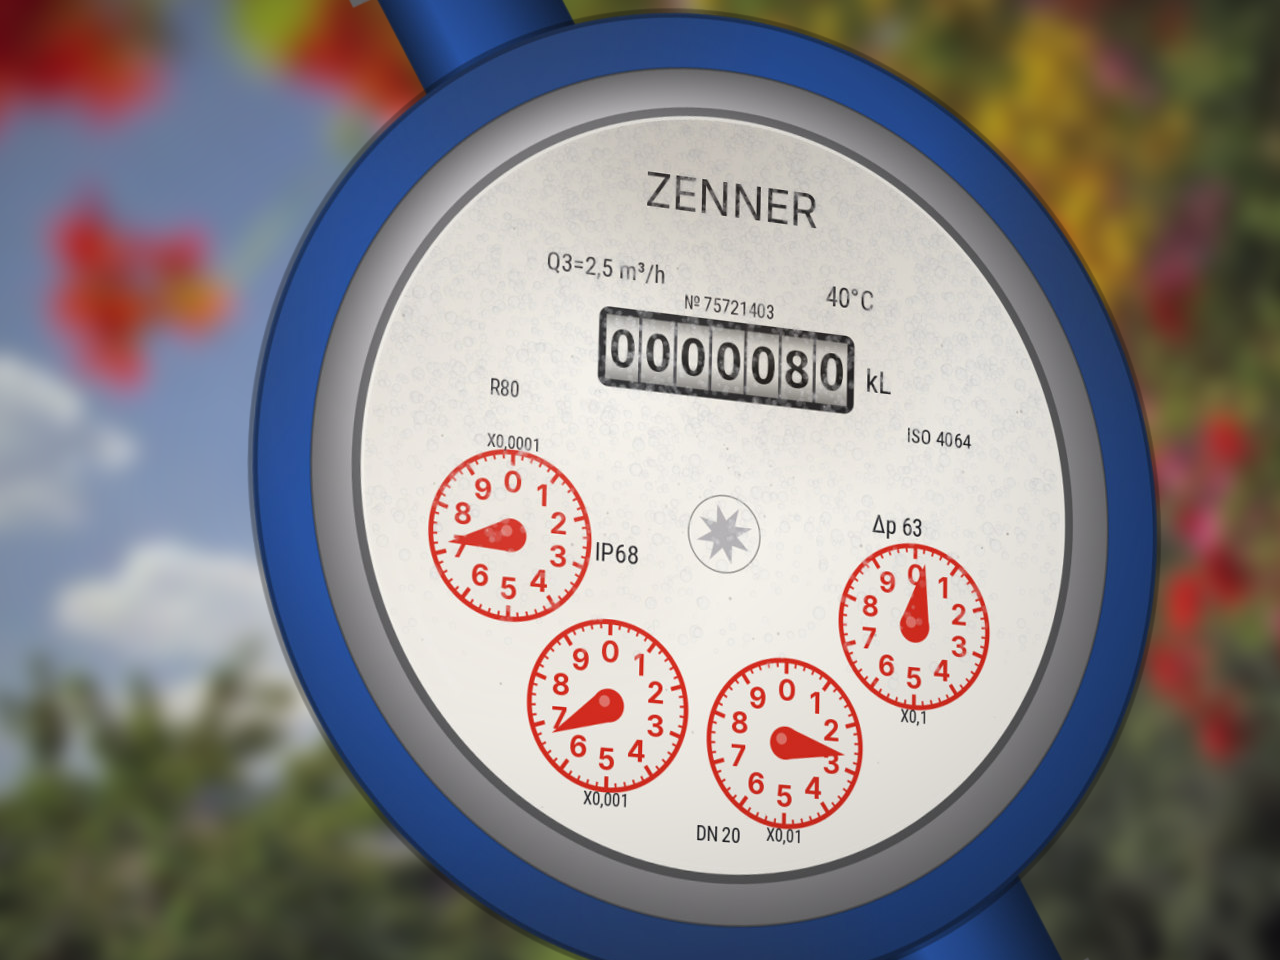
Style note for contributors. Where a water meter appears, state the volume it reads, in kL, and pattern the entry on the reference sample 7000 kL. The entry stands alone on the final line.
80.0267 kL
